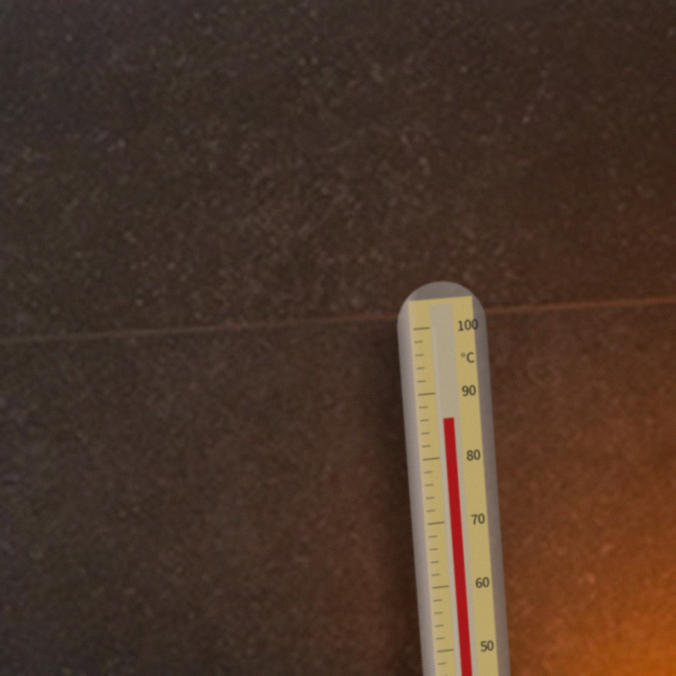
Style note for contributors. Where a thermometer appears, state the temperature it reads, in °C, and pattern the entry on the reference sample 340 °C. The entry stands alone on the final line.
86 °C
